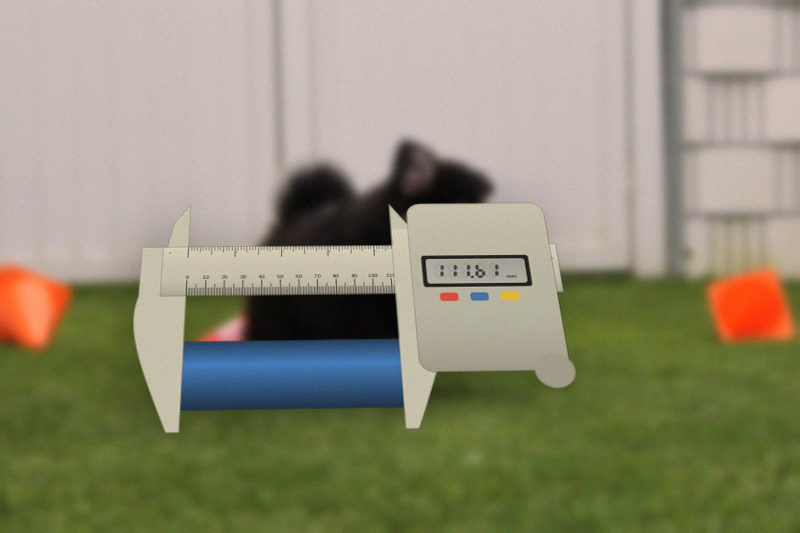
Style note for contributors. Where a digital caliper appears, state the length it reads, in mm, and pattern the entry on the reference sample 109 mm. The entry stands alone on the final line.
111.61 mm
